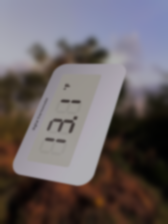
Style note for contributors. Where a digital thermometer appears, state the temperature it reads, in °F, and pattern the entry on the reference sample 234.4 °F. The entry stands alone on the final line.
13.1 °F
